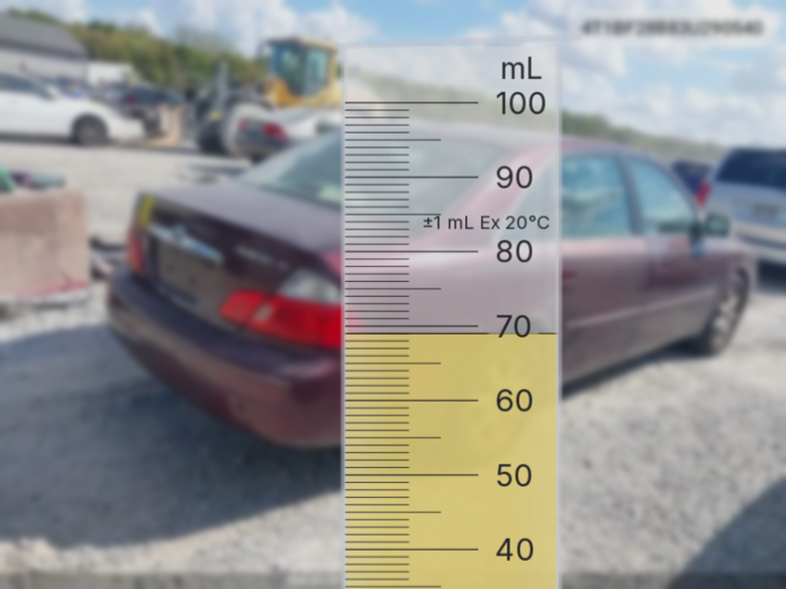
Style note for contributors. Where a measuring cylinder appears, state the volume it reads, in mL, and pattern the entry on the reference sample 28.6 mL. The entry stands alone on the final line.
69 mL
